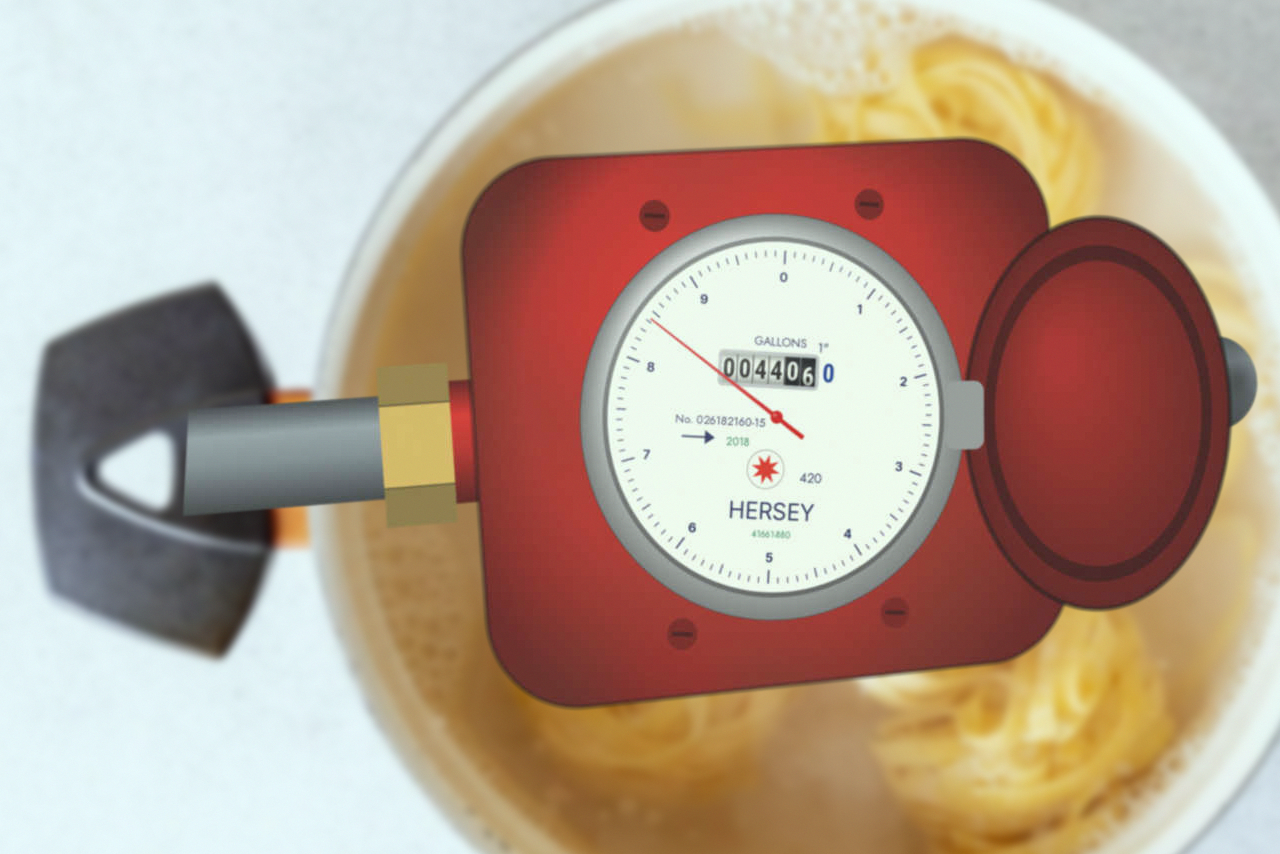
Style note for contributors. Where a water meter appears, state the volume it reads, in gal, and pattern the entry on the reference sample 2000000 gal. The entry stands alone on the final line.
44058.4 gal
